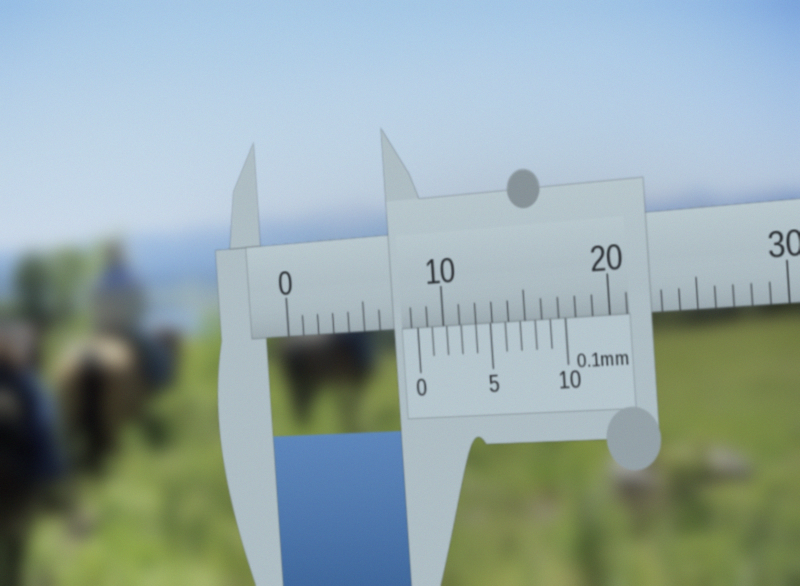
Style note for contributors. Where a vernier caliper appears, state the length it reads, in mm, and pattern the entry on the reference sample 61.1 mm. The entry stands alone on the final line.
8.4 mm
